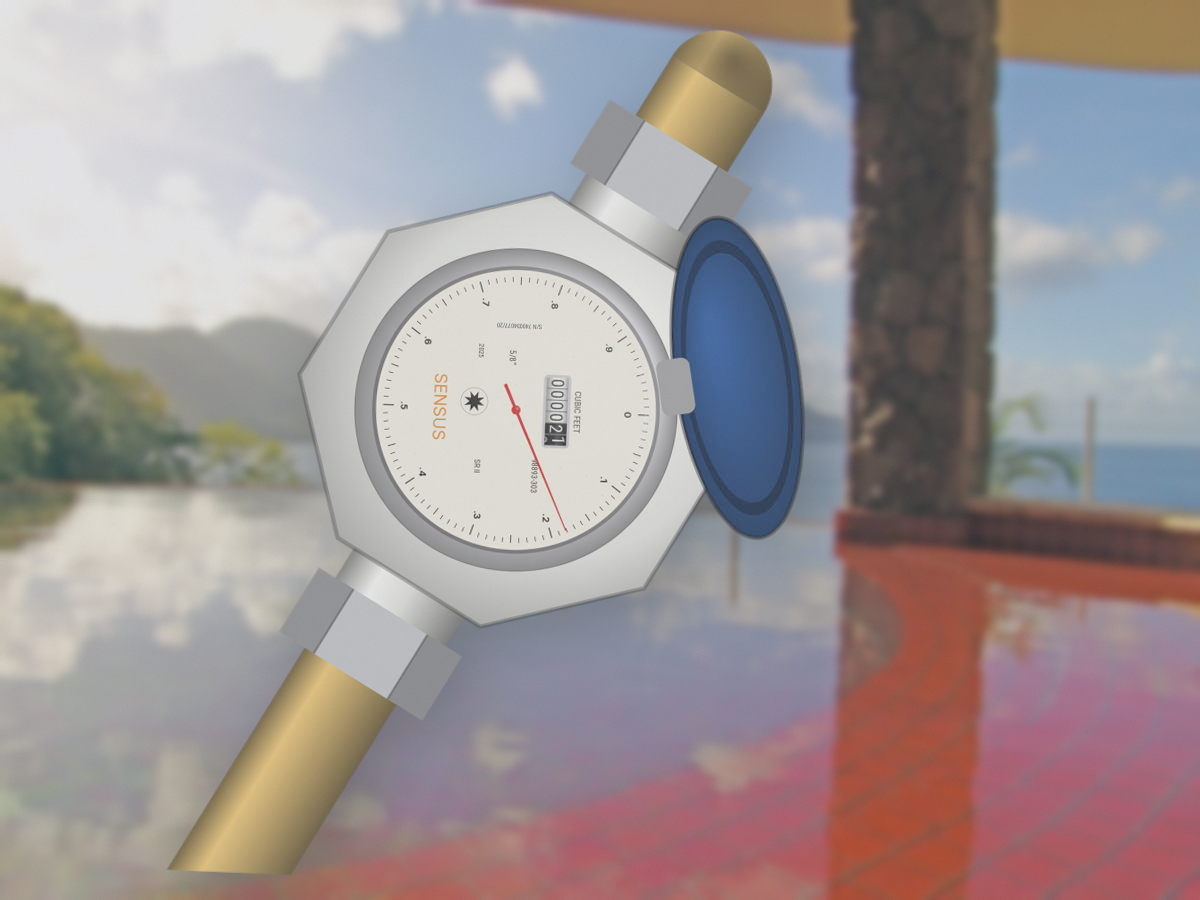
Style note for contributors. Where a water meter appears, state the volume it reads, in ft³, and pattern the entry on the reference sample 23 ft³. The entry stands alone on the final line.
21.18 ft³
